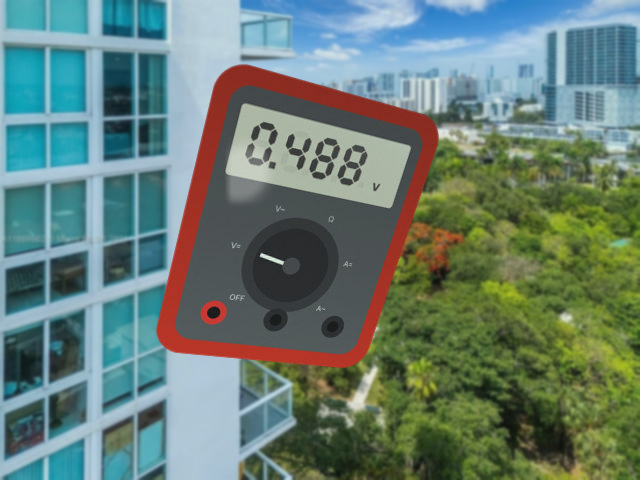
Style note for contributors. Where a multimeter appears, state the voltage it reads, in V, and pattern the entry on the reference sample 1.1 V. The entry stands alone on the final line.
0.488 V
